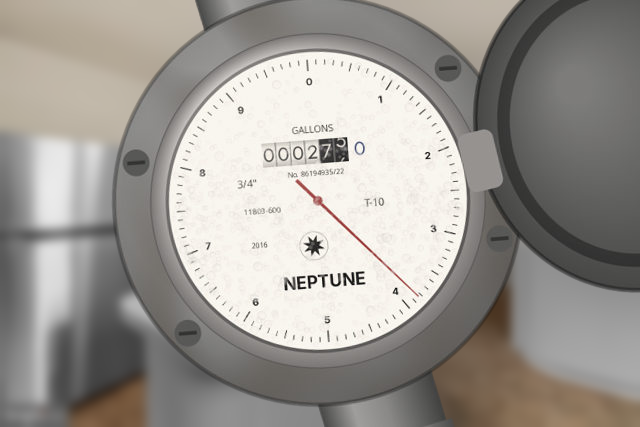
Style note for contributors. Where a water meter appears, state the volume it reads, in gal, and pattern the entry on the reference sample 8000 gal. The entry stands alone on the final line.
2753.8 gal
